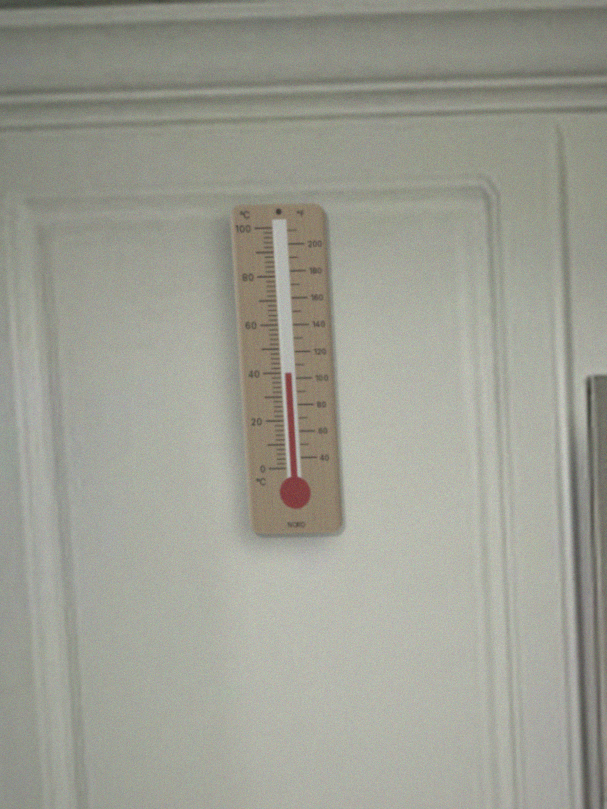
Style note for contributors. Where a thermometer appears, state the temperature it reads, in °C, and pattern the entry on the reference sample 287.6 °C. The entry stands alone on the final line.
40 °C
